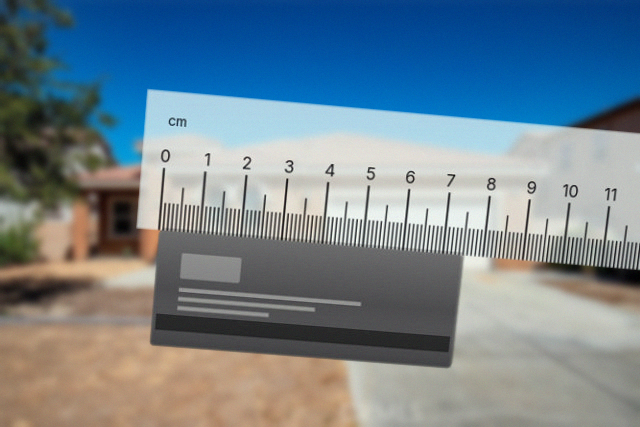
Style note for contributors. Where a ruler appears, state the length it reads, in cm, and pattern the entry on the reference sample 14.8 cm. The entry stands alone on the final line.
7.5 cm
